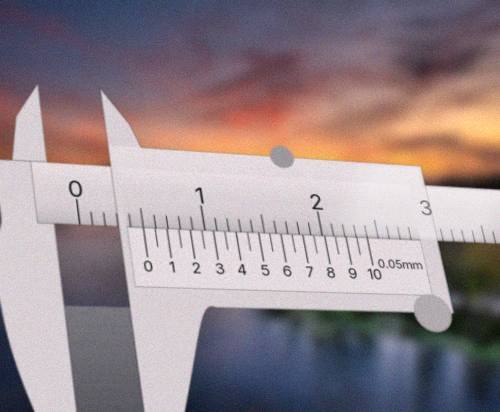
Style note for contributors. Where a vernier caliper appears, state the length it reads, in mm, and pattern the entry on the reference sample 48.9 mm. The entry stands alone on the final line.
5.0 mm
